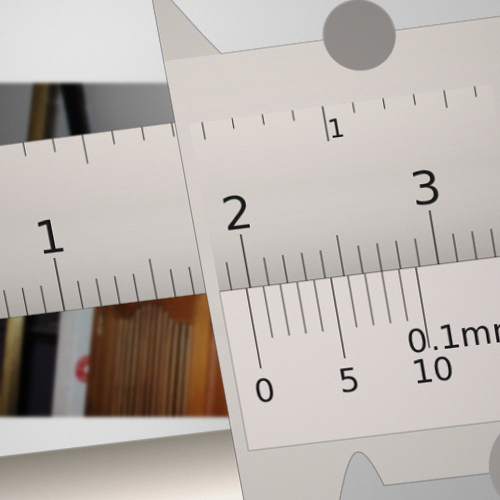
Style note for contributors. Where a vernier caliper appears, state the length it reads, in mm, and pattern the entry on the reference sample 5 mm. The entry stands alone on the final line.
19.8 mm
